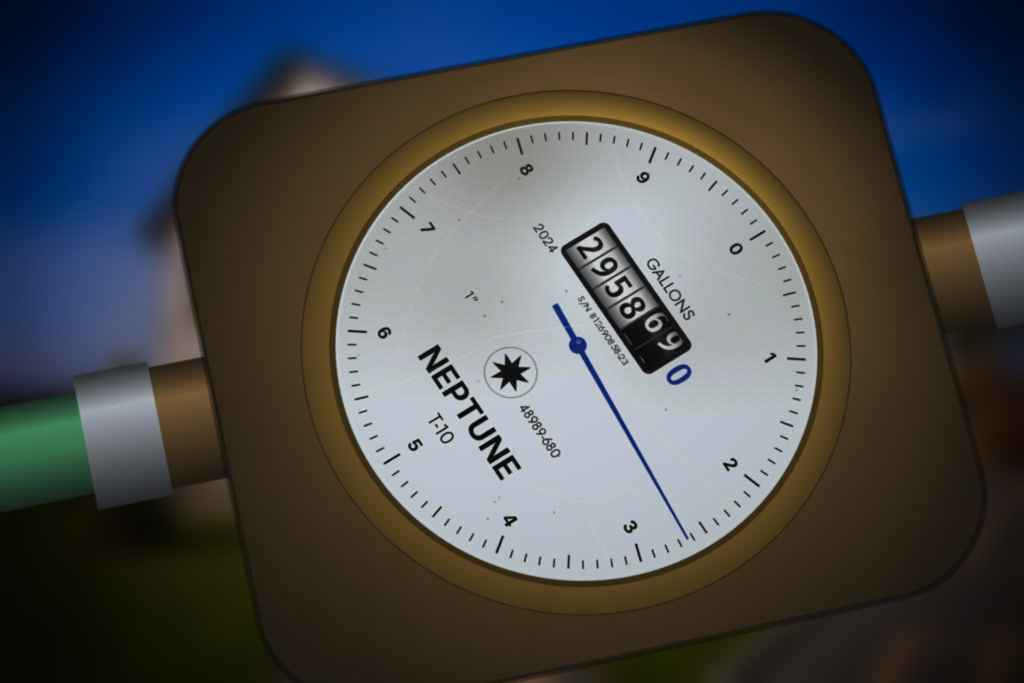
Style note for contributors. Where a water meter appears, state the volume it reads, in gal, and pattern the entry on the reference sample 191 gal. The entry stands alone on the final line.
2958692.6 gal
